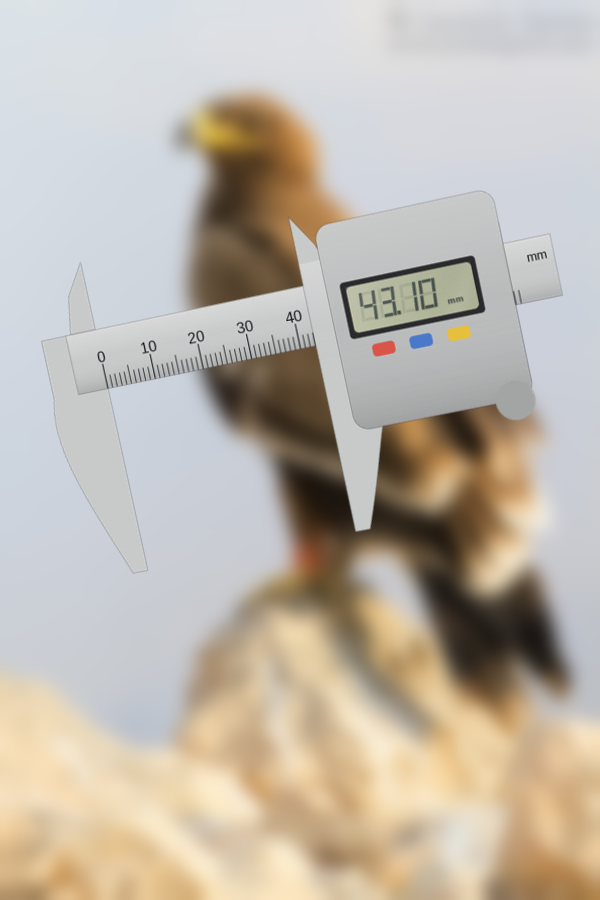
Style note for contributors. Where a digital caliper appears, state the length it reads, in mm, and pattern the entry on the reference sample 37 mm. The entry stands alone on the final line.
43.10 mm
